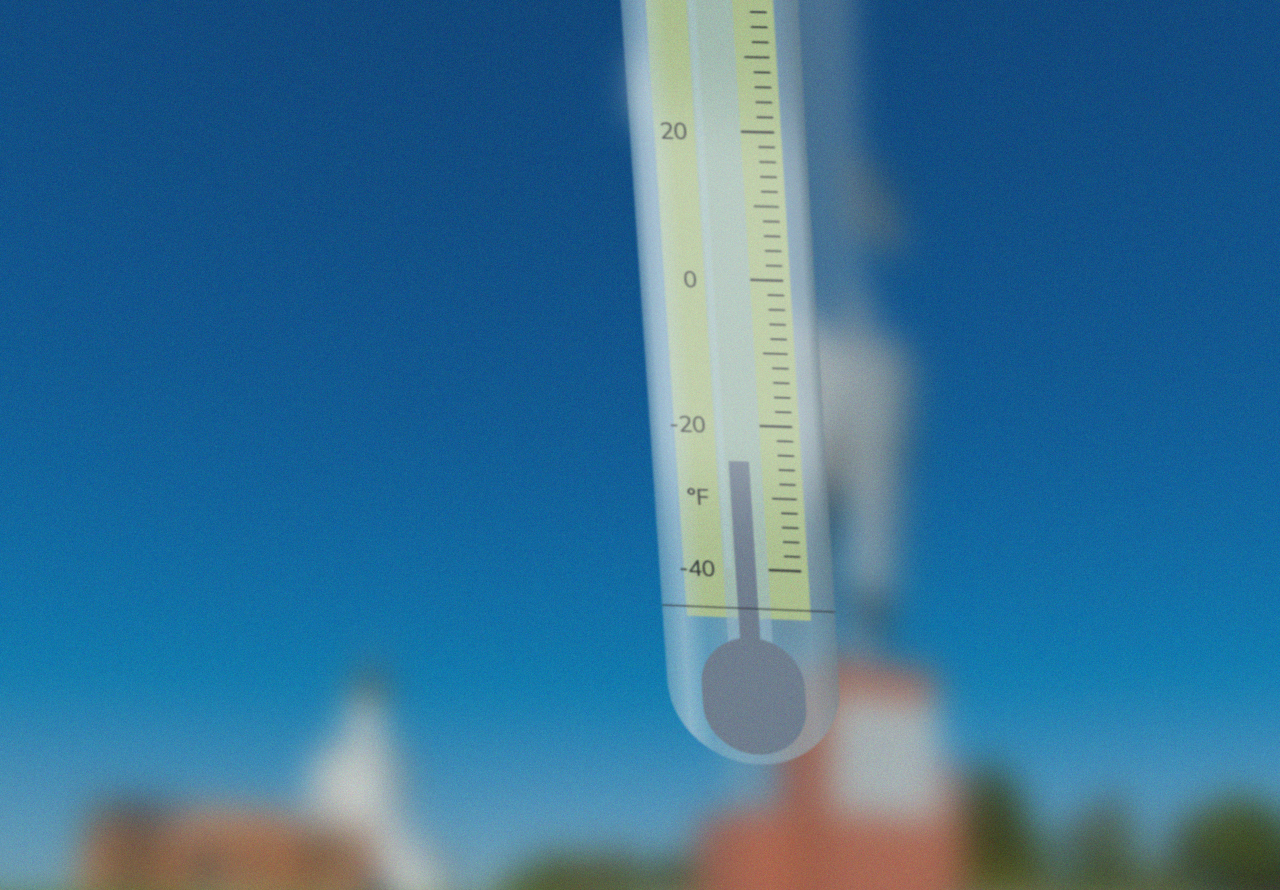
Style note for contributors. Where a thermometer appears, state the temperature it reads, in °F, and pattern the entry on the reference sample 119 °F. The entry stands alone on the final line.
-25 °F
